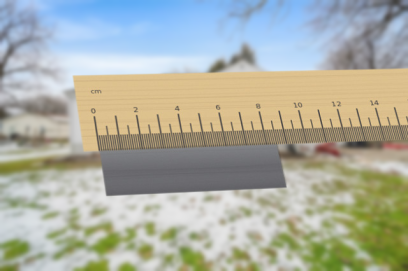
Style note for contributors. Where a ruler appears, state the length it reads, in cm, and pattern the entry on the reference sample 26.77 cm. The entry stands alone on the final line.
8.5 cm
